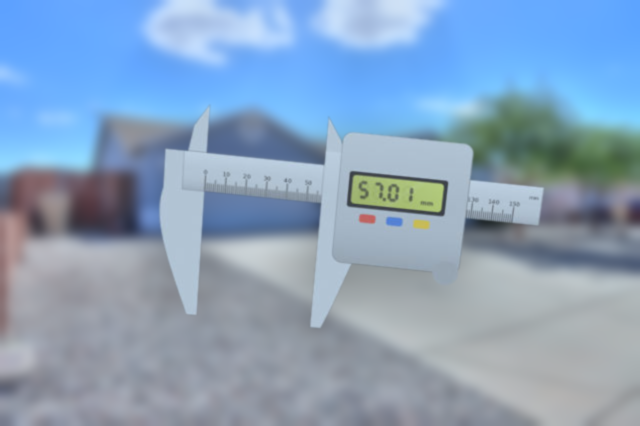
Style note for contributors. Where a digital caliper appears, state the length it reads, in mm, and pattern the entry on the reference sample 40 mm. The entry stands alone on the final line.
57.01 mm
